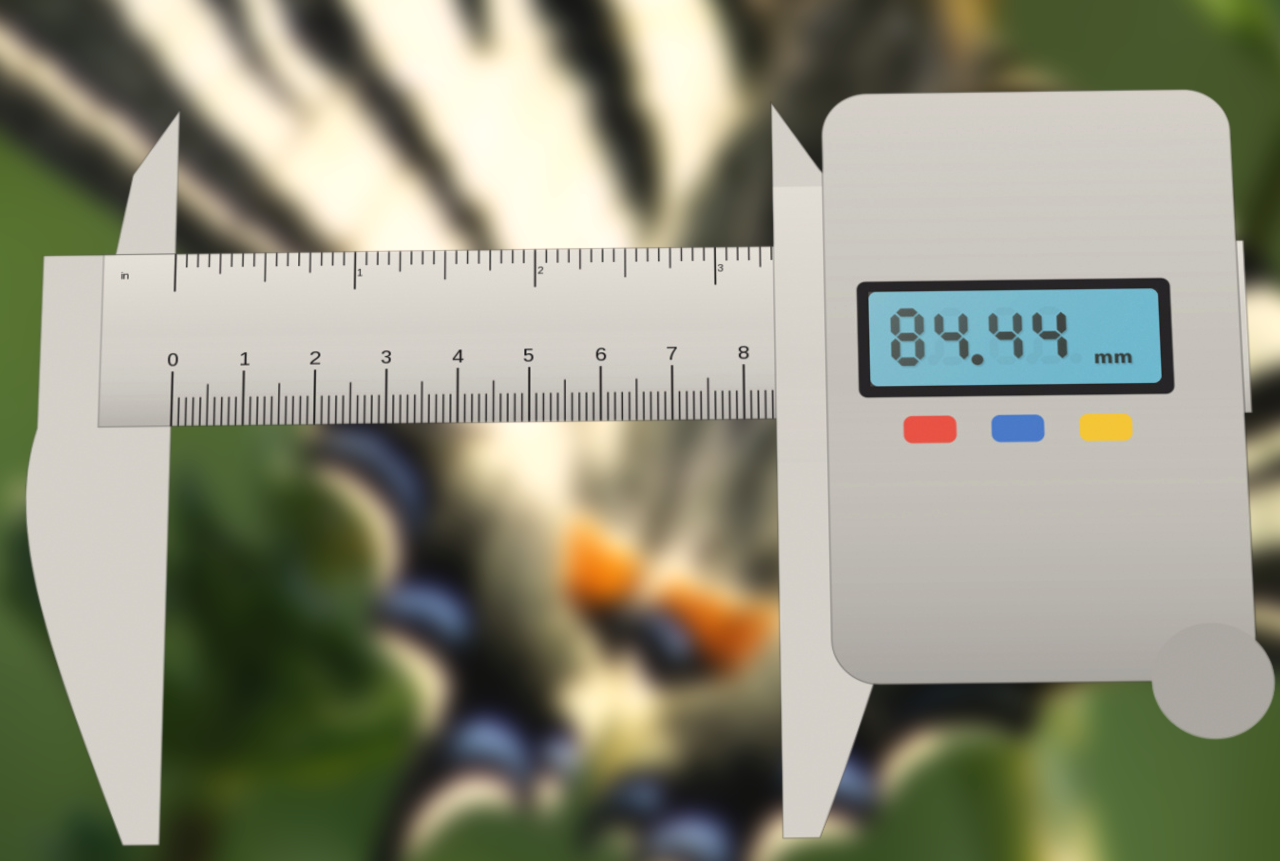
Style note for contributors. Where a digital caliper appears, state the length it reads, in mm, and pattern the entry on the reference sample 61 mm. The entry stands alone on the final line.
84.44 mm
